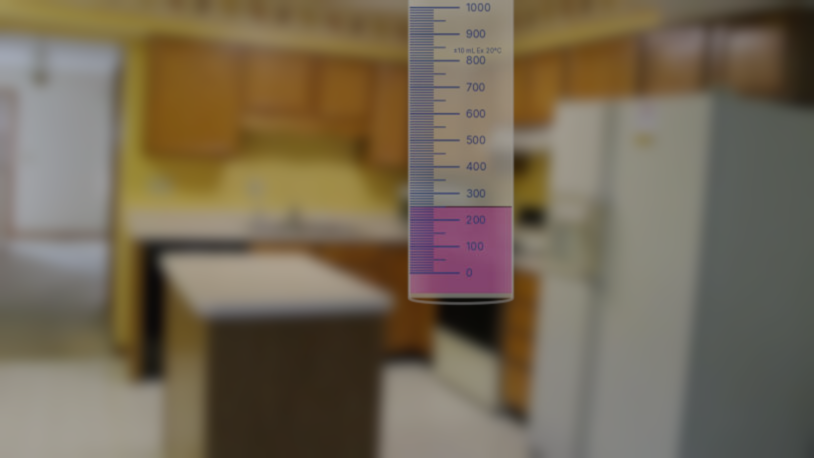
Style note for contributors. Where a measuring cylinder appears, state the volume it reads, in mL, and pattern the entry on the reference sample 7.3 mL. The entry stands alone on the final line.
250 mL
